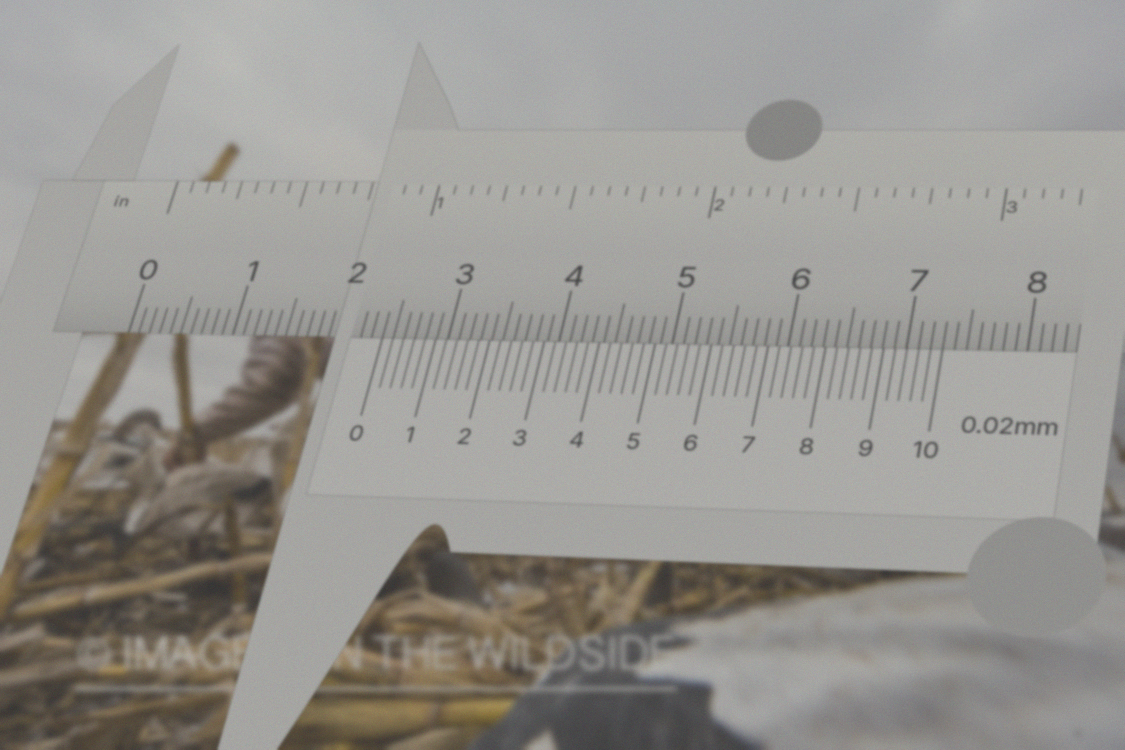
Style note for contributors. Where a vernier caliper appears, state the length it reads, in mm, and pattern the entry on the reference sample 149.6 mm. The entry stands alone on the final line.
24.0 mm
